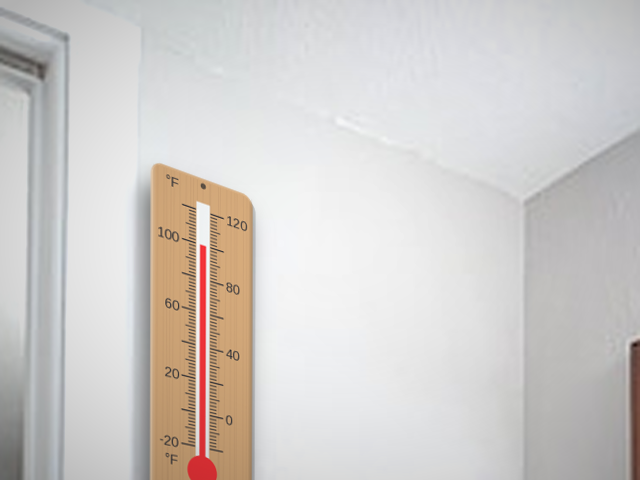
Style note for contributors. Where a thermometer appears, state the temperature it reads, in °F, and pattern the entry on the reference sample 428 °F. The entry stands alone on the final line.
100 °F
